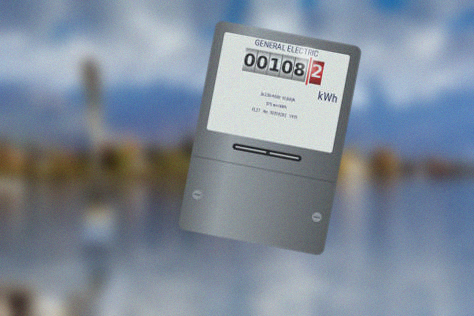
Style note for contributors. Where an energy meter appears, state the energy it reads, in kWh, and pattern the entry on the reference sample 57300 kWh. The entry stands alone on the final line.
108.2 kWh
